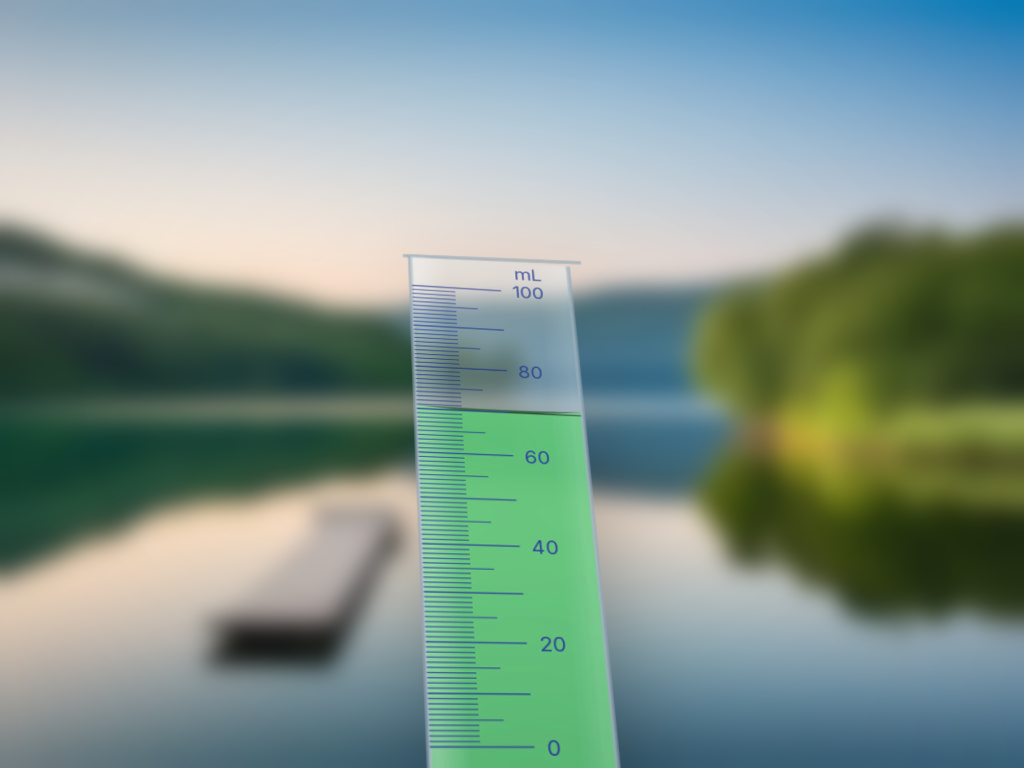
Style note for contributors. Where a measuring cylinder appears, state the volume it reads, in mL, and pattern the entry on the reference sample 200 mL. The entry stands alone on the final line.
70 mL
